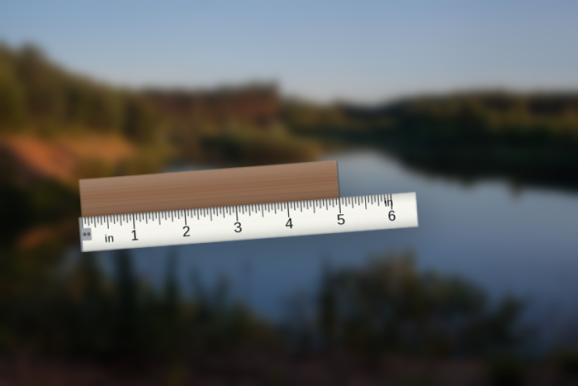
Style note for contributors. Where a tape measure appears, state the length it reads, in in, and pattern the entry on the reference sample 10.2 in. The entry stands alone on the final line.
5 in
